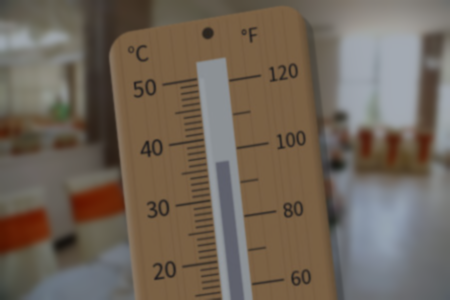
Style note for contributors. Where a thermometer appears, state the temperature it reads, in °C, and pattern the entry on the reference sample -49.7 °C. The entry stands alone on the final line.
36 °C
